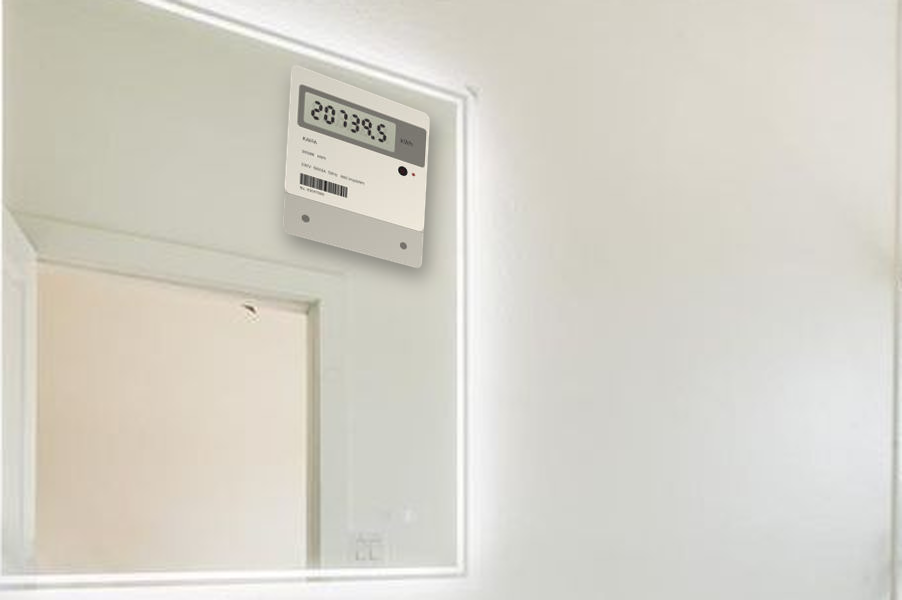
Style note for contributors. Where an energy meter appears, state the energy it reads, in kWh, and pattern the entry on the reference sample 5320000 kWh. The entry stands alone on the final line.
20739.5 kWh
